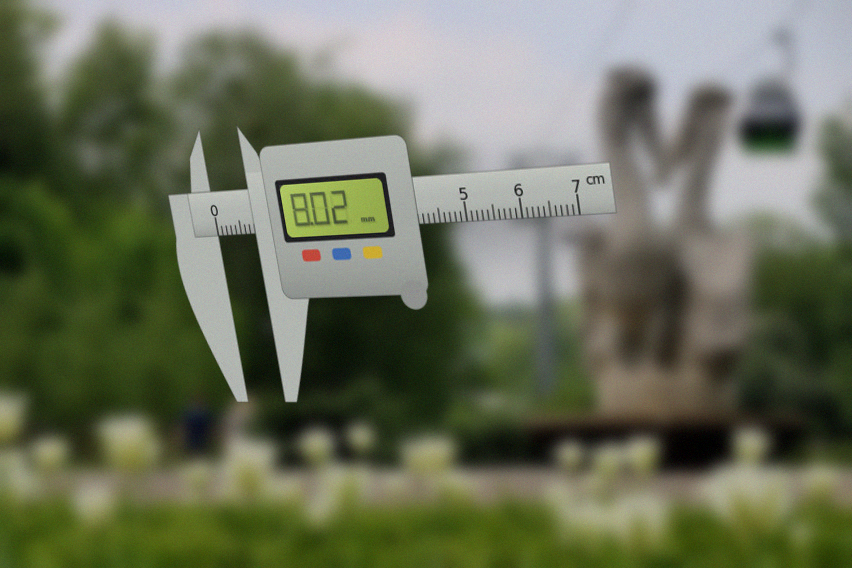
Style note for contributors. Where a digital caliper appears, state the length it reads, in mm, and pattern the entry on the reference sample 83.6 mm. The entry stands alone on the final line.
8.02 mm
